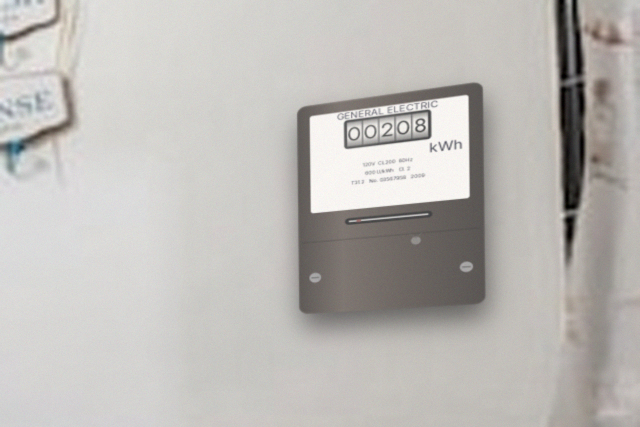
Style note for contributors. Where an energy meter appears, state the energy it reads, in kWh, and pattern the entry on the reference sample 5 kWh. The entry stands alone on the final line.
208 kWh
